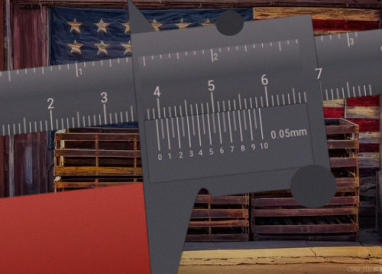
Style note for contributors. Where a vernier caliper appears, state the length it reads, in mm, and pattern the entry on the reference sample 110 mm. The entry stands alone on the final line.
39.4 mm
